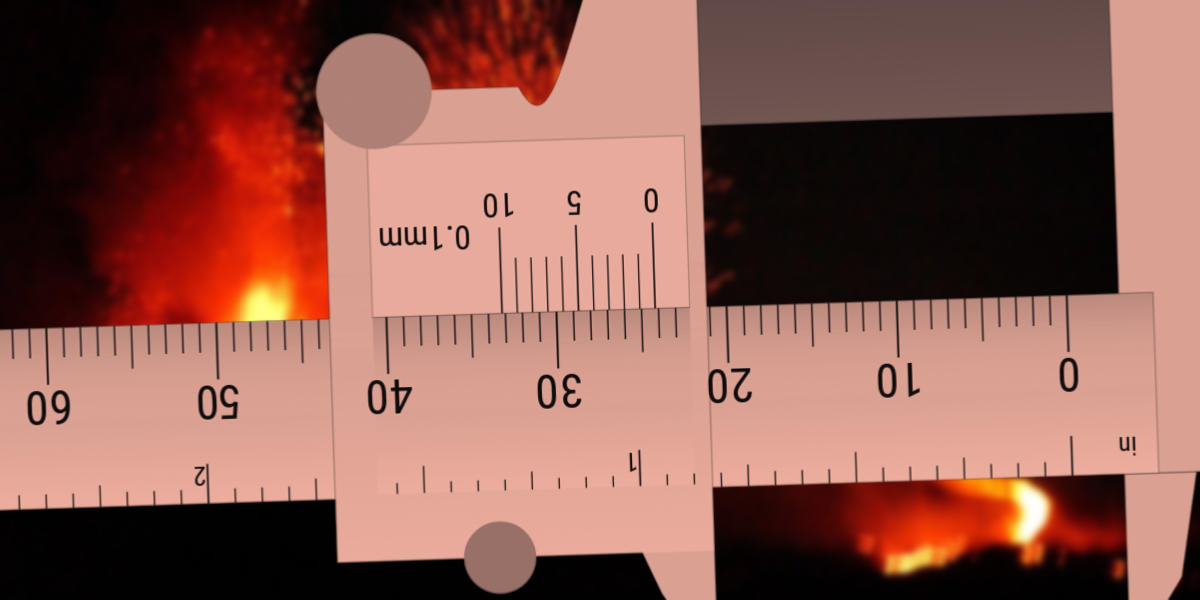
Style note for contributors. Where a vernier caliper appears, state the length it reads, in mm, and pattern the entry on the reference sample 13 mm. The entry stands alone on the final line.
24.2 mm
